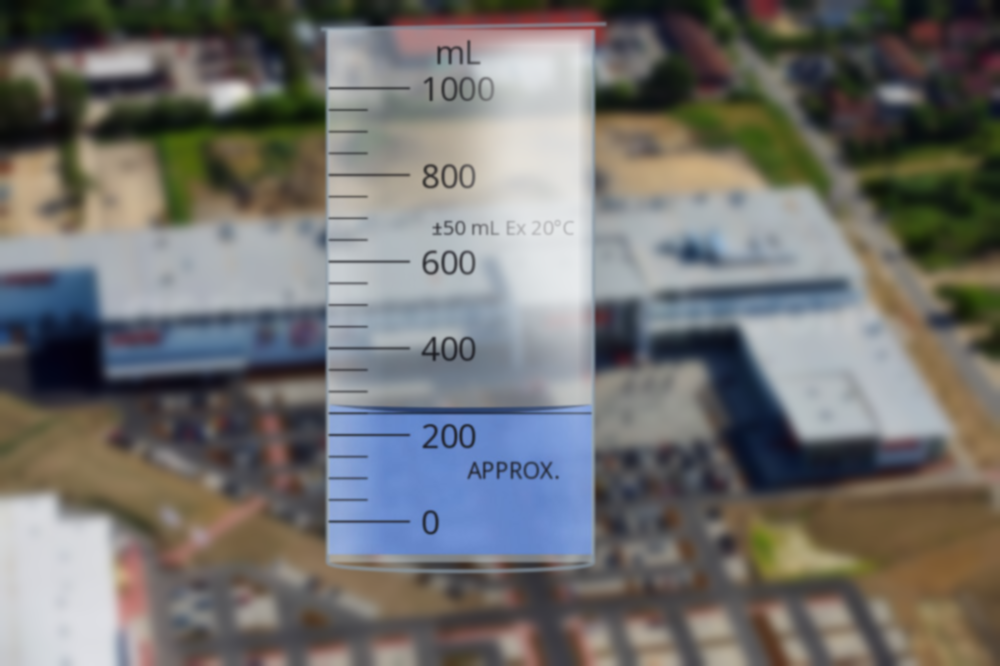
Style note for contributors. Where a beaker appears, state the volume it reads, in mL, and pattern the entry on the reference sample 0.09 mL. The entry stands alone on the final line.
250 mL
